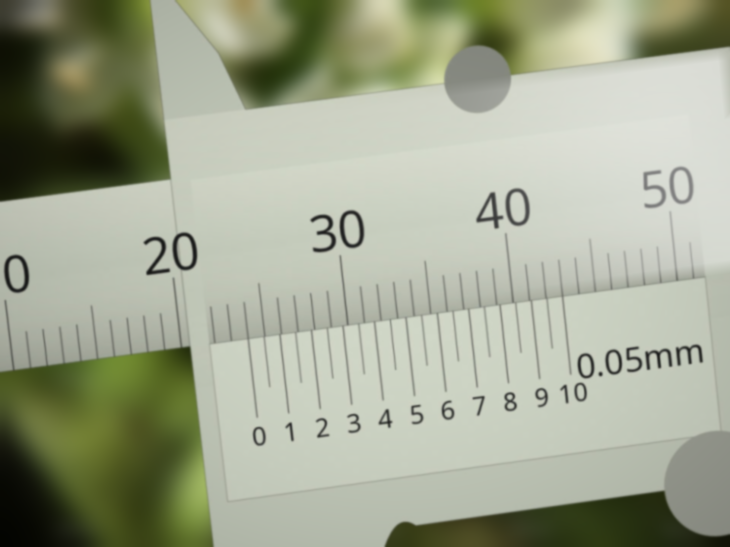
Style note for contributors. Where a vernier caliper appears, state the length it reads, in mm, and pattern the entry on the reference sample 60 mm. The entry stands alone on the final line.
24.0 mm
